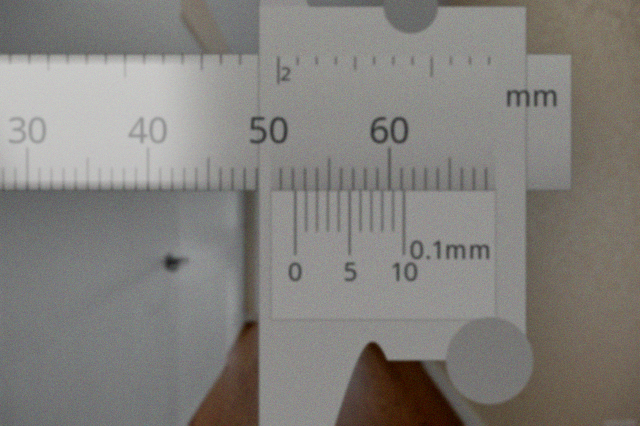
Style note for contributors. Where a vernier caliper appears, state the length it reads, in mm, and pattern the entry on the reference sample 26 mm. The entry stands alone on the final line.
52.2 mm
